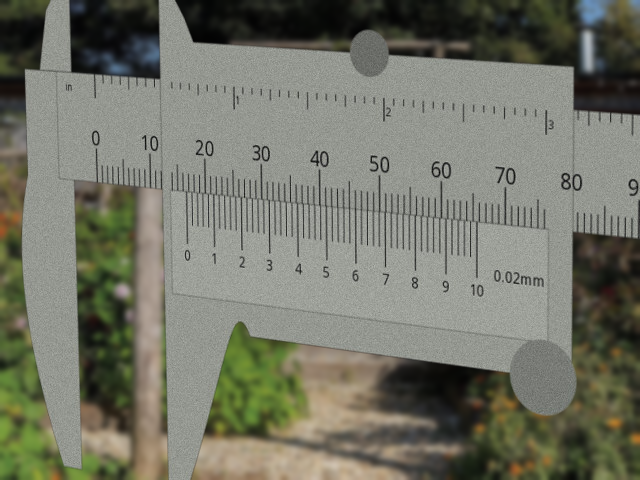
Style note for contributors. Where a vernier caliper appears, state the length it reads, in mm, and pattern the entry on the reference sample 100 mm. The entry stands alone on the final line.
16.6 mm
